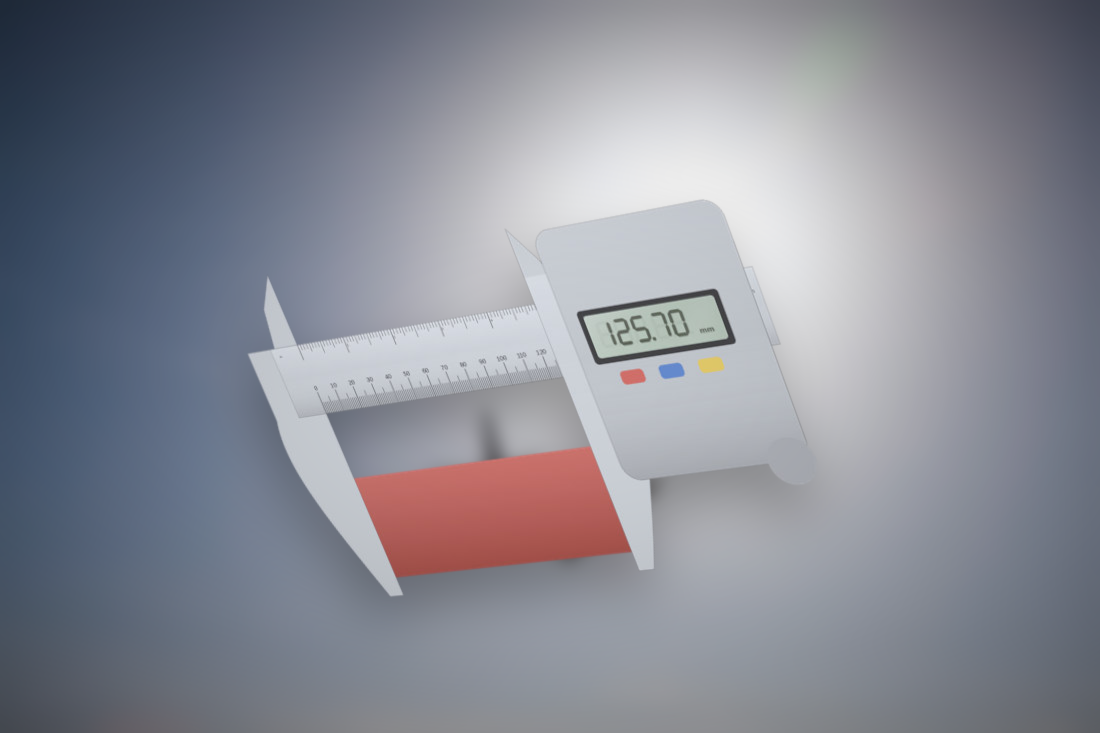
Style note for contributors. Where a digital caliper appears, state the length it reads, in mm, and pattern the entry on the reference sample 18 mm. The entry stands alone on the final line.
125.70 mm
